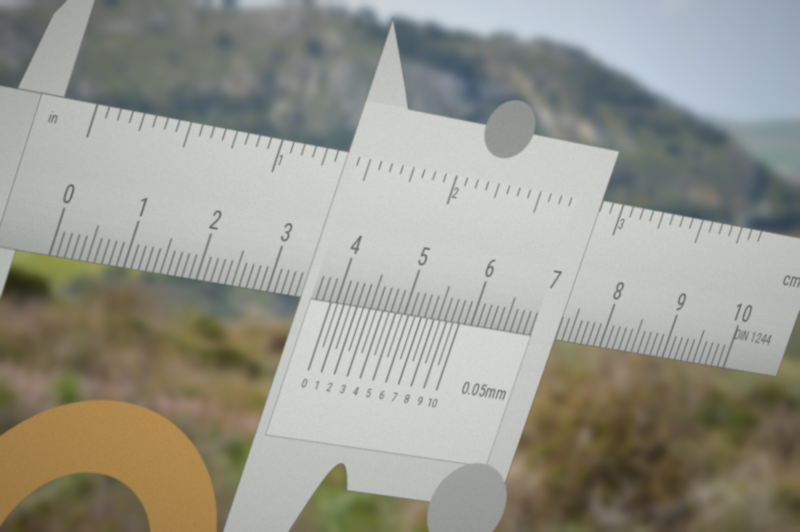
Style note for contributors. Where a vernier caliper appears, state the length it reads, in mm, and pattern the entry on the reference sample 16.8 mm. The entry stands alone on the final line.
39.2 mm
